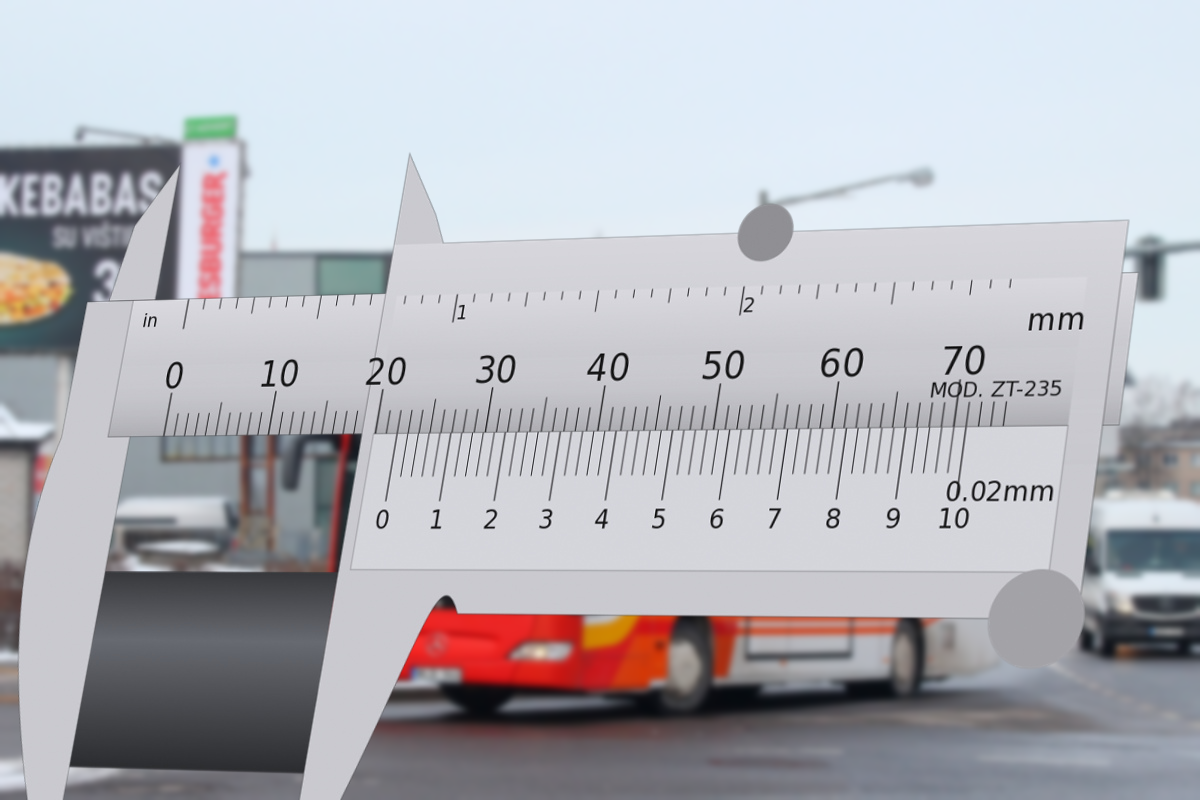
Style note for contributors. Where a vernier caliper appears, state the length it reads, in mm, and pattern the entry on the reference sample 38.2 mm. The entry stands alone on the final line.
22.0 mm
